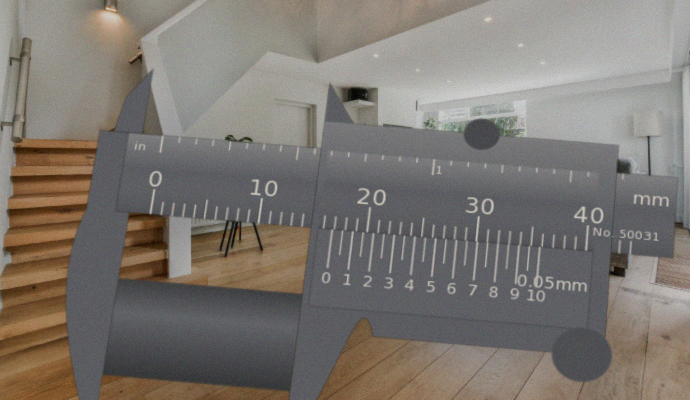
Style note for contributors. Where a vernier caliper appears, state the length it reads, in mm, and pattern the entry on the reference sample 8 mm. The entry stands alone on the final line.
16.8 mm
